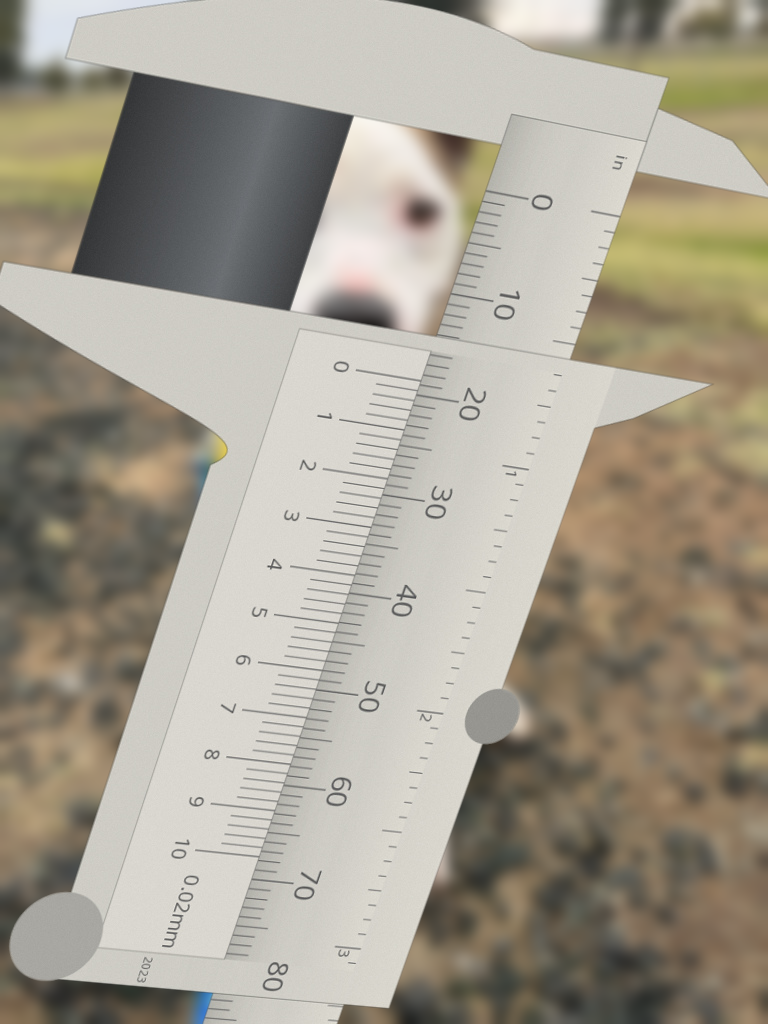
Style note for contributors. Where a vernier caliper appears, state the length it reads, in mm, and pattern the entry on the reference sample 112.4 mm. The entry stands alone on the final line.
18.6 mm
